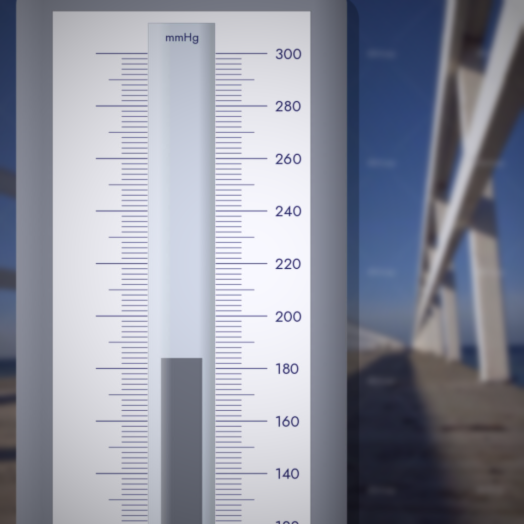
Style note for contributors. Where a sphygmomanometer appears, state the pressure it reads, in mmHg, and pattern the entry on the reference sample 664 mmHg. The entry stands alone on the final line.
184 mmHg
